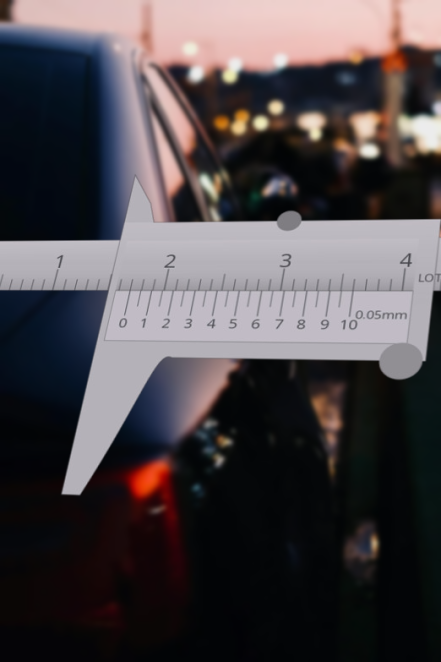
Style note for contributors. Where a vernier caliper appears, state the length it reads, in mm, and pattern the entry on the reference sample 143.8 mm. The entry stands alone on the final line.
17.0 mm
